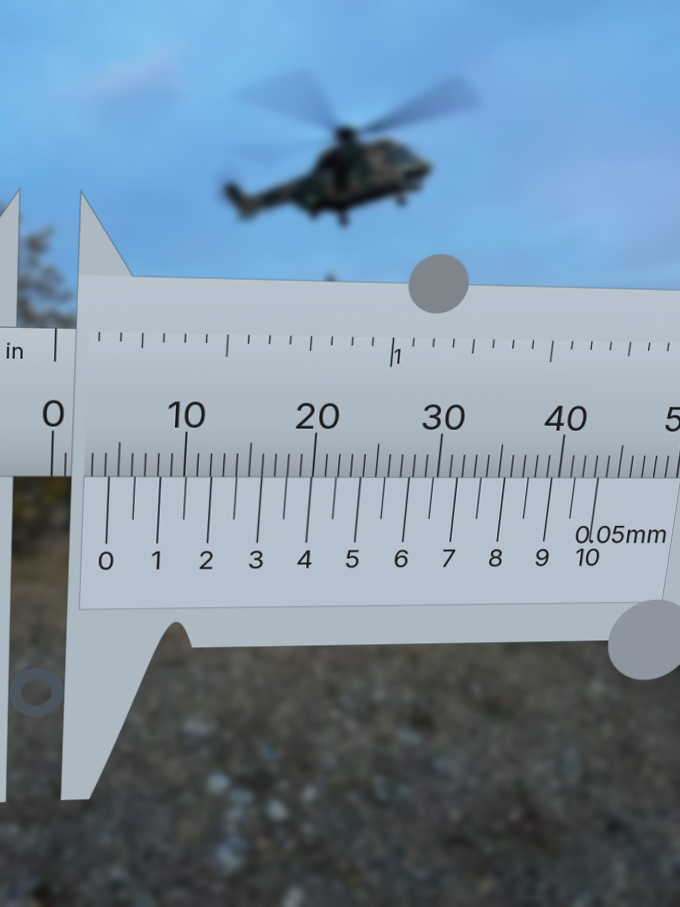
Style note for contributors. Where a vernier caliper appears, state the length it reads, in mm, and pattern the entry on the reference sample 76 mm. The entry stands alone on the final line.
4.3 mm
